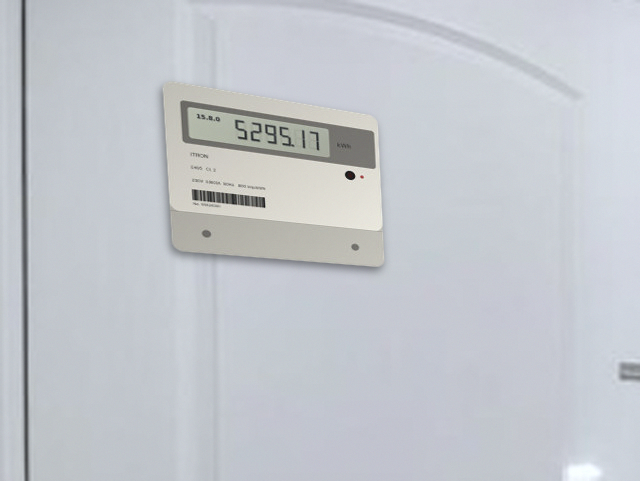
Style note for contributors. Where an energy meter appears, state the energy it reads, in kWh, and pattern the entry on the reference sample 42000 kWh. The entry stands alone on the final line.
5295.17 kWh
